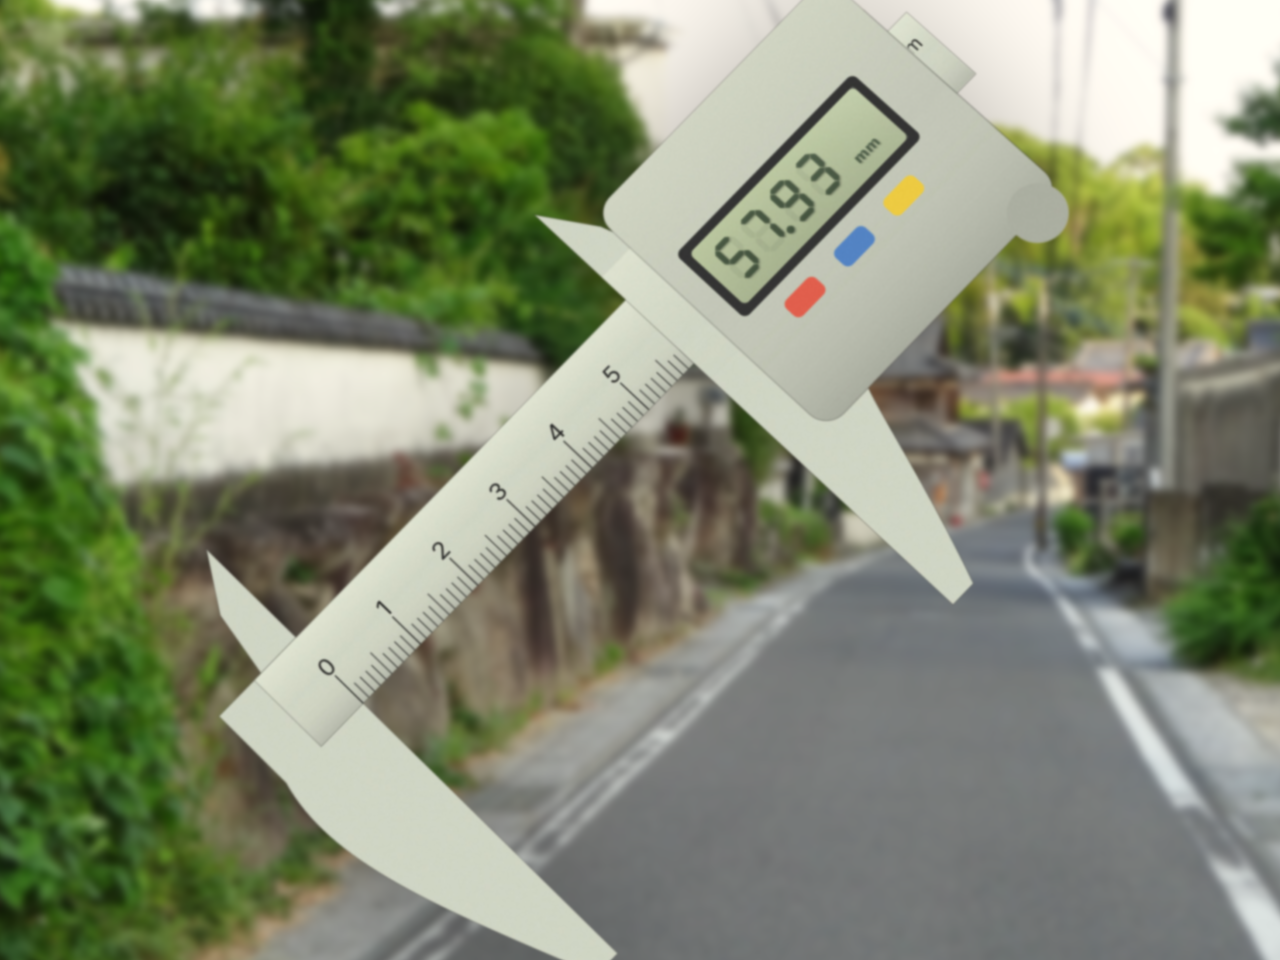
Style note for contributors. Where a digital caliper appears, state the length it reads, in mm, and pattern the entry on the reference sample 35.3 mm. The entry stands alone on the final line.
57.93 mm
